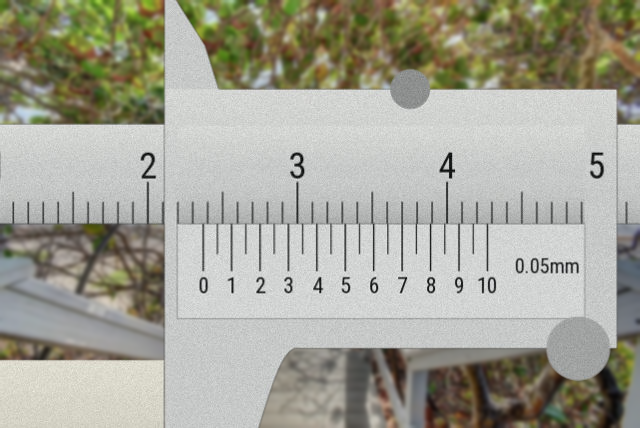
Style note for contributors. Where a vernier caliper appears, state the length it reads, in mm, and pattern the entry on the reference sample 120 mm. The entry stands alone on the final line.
23.7 mm
